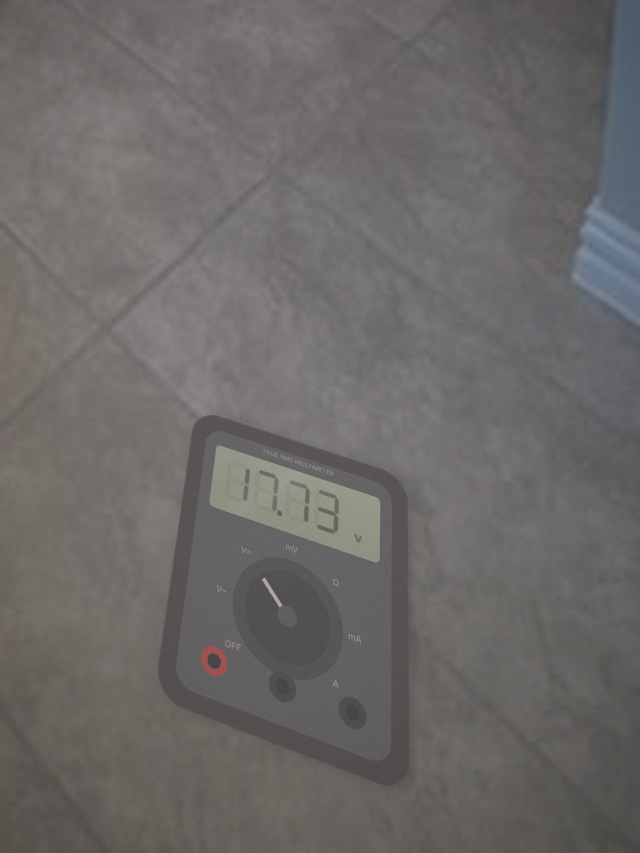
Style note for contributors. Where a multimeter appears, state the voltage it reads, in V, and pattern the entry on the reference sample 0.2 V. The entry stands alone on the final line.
17.73 V
